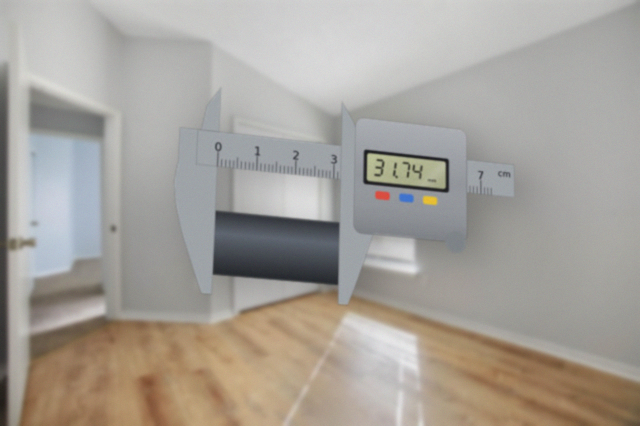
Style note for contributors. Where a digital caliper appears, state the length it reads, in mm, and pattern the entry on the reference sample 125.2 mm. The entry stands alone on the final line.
31.74 mm
